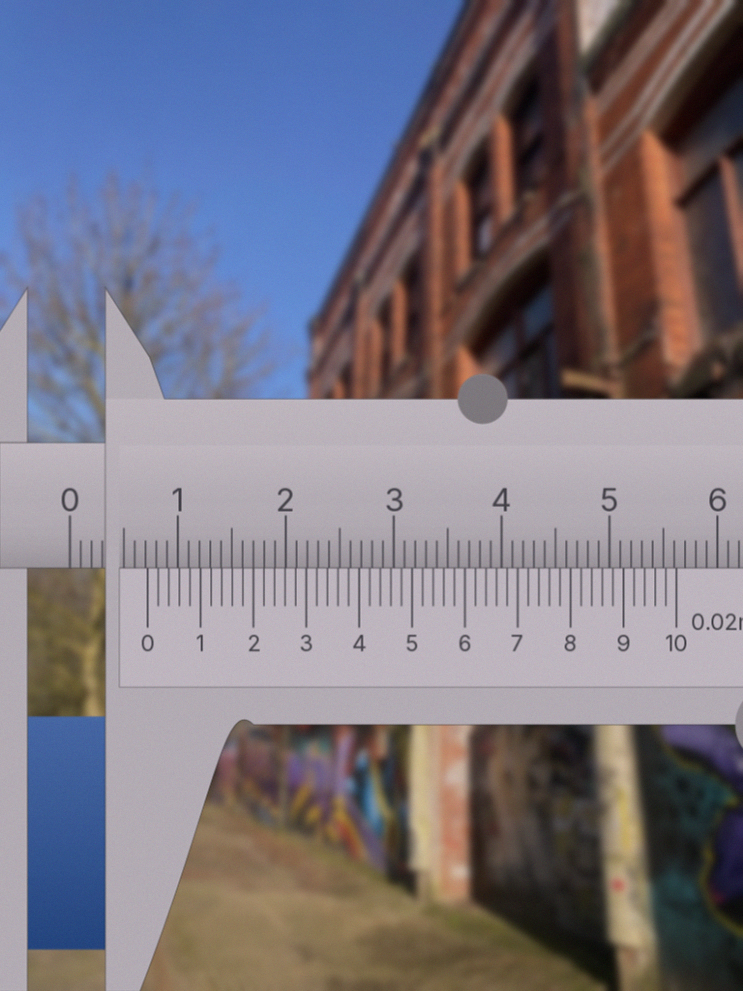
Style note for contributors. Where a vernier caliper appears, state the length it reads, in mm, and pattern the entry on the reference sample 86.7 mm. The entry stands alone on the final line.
7.2 mm
